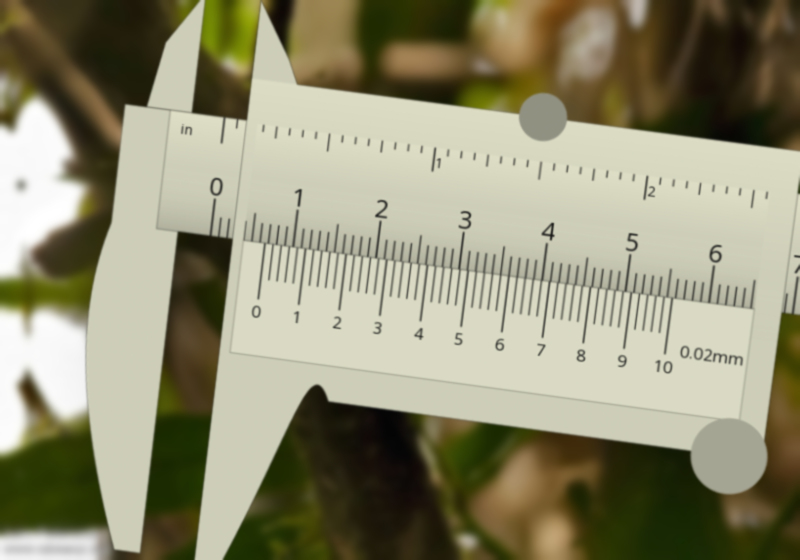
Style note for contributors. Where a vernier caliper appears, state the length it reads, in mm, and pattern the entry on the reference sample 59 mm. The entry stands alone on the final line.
6.6 mm
